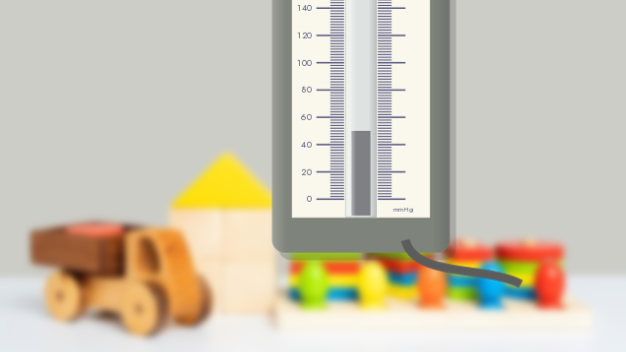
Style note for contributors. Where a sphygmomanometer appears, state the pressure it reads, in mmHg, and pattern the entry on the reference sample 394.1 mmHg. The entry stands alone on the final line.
50 mmHg
